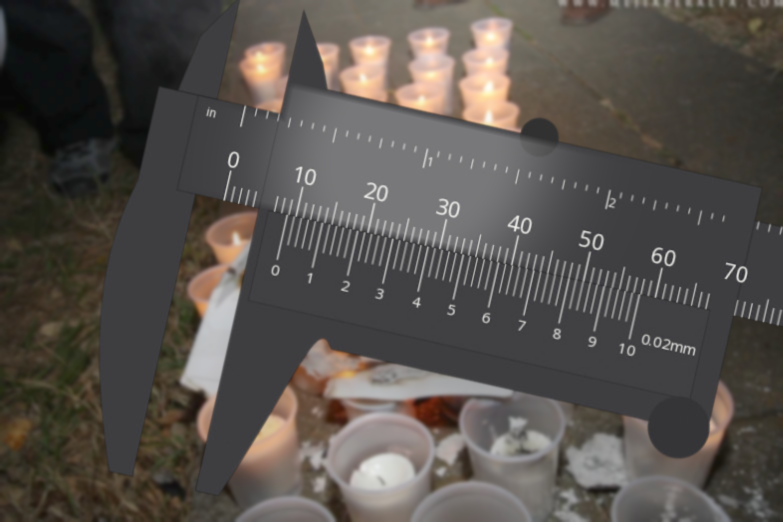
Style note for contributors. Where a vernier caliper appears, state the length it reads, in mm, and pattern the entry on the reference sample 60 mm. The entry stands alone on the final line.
8.8 mm
